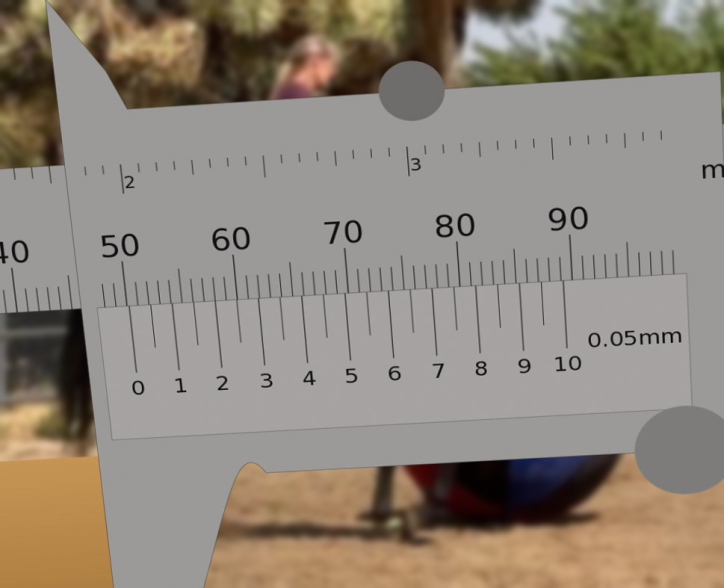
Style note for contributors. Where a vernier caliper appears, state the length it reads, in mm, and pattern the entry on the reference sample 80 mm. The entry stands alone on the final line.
50.2 mm
